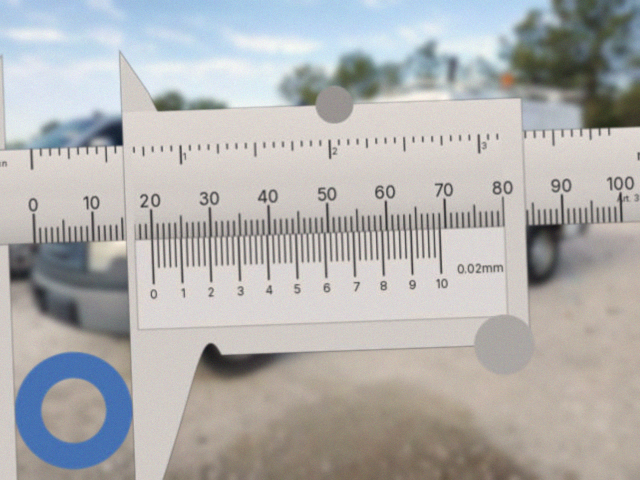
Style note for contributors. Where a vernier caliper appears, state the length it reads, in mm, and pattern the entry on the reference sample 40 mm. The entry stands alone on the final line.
20.0 mm
